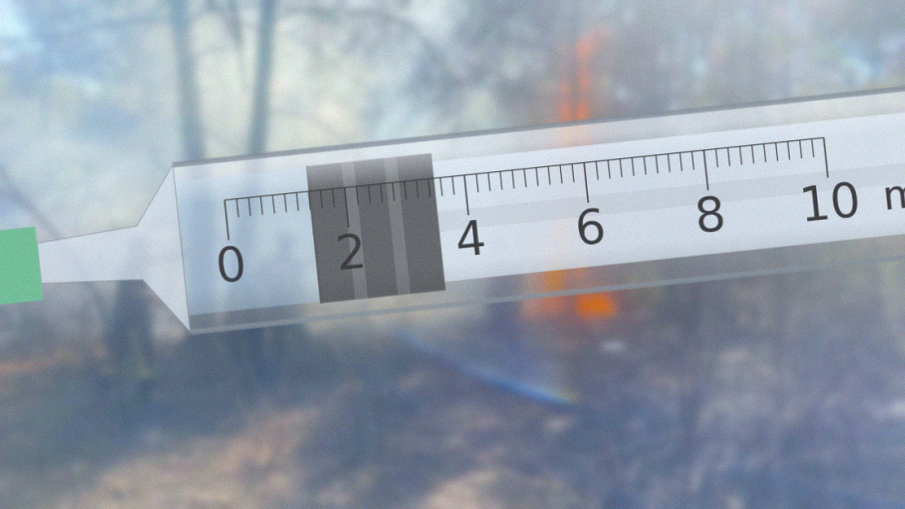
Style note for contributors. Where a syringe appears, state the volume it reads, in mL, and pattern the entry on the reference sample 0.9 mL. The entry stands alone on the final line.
1.4 mL
